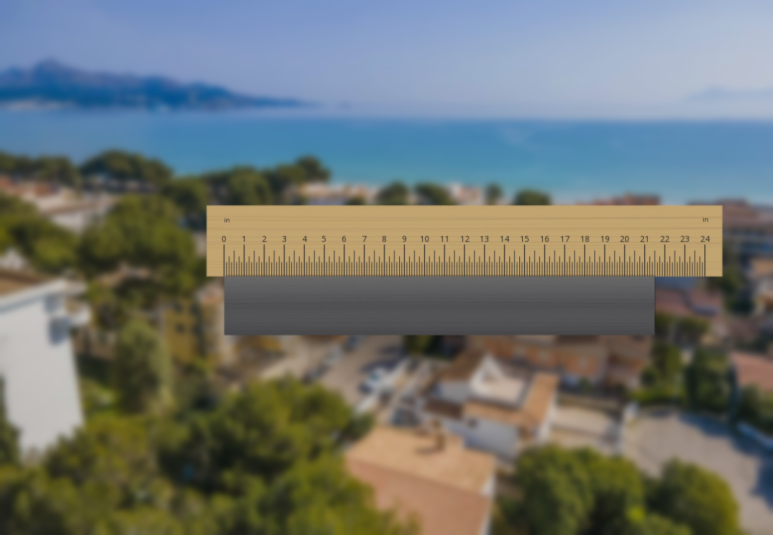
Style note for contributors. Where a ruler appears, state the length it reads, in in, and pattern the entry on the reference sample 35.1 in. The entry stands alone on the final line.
21.5 in
